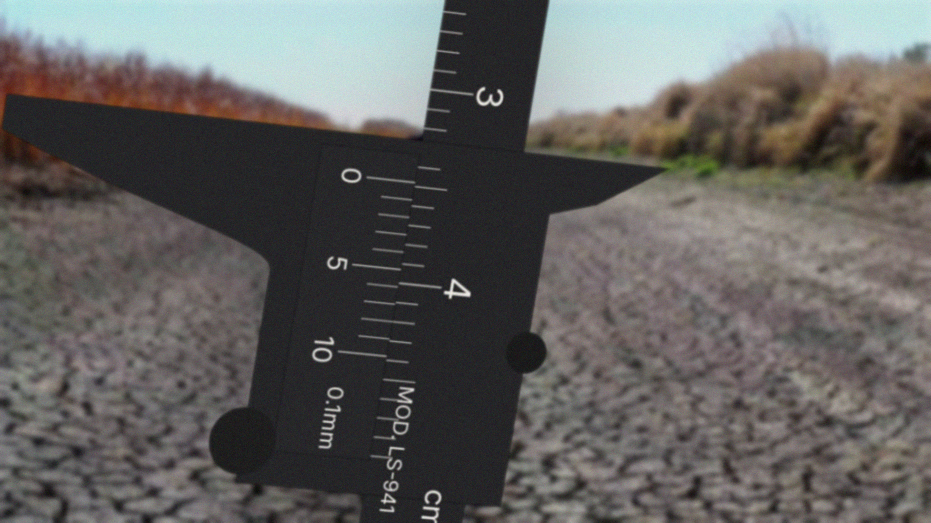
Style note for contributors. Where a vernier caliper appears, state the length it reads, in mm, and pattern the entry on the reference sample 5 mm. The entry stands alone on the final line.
34.8 mm
